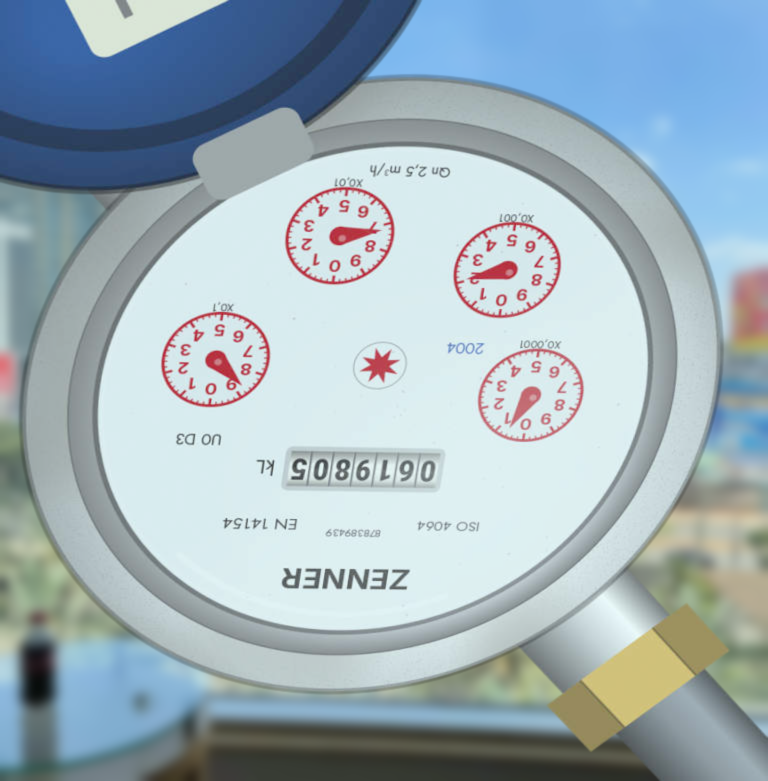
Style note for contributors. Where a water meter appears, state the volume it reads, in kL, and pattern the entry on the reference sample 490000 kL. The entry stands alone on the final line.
619805.8720 kL
